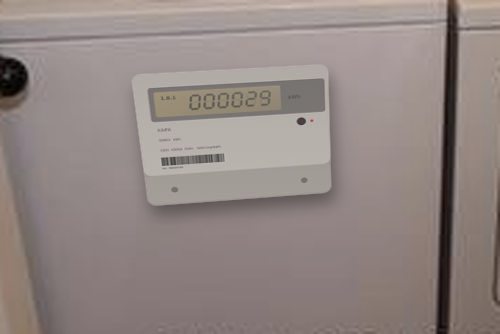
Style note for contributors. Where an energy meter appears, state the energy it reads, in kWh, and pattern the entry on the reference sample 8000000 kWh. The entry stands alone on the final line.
29 kWh
